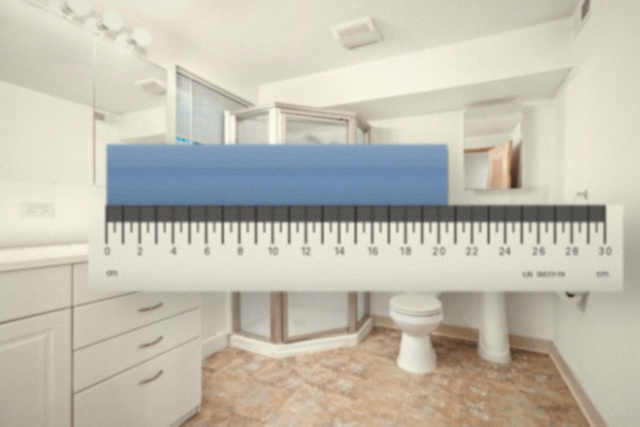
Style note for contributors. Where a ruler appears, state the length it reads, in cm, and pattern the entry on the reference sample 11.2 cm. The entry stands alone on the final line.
20.5 cm
